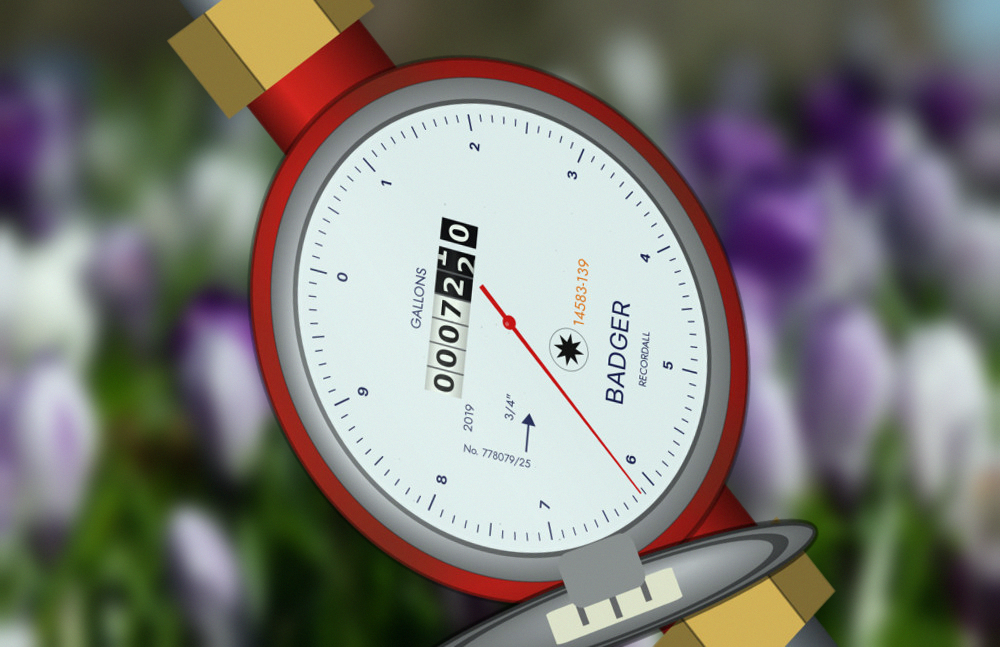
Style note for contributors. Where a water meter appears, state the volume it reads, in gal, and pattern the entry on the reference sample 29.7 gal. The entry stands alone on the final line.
7216.1 gal
